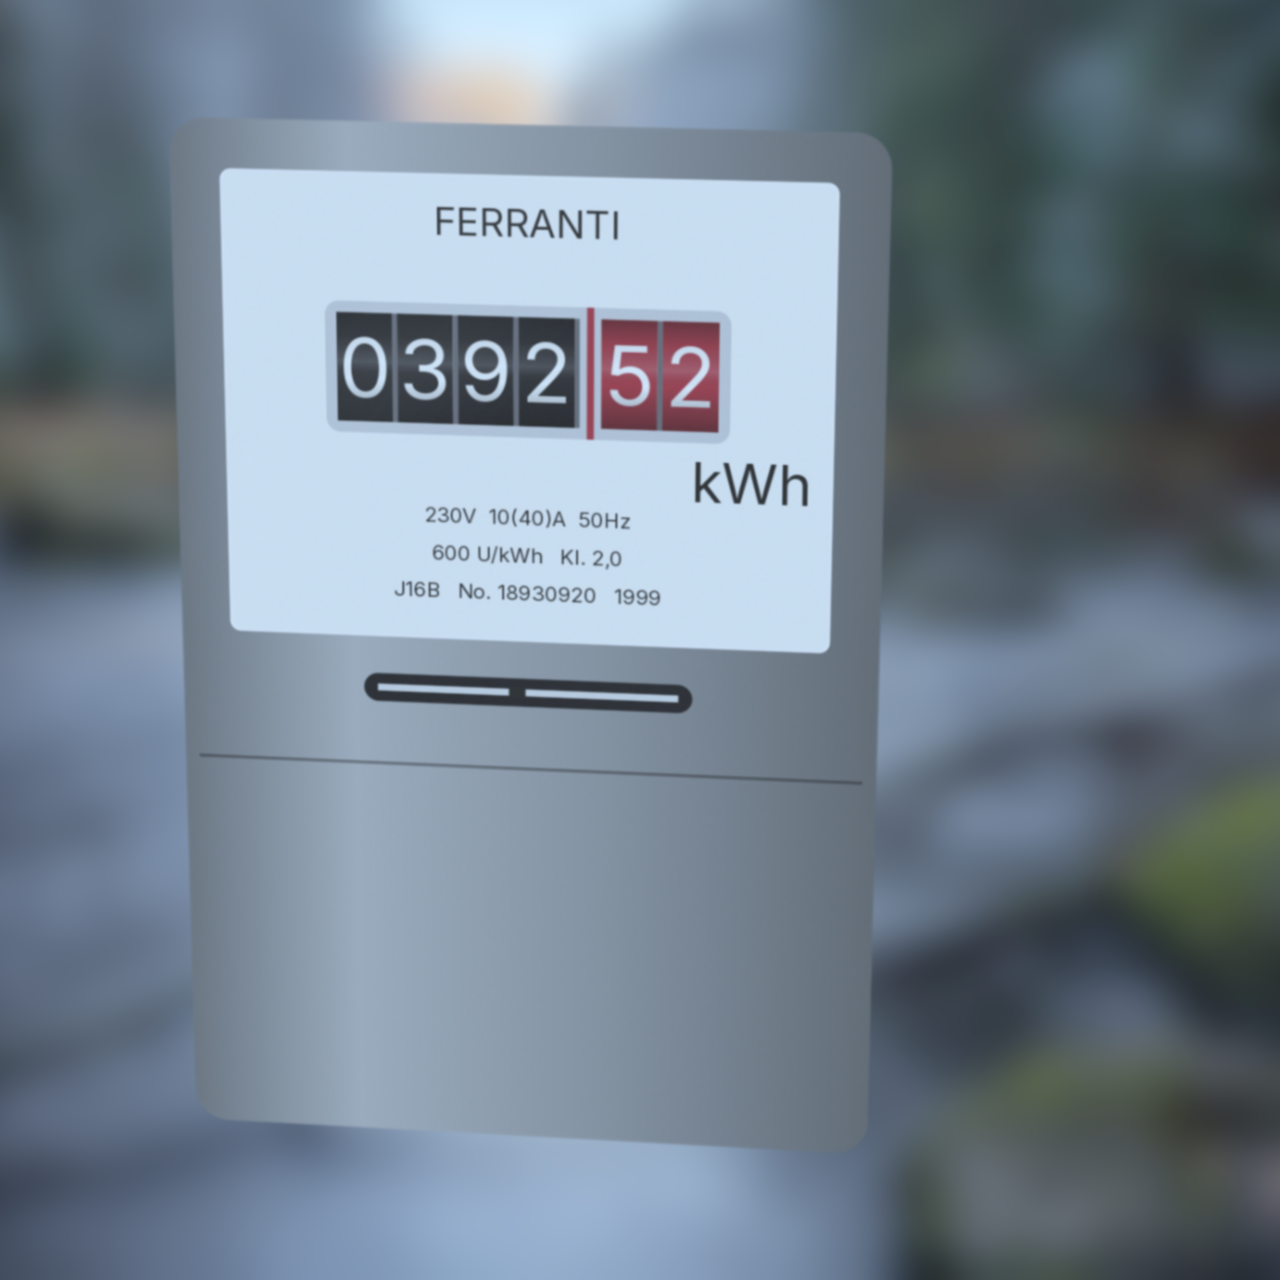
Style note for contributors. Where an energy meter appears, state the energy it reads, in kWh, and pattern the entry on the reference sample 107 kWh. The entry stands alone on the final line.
392.52 kWh
